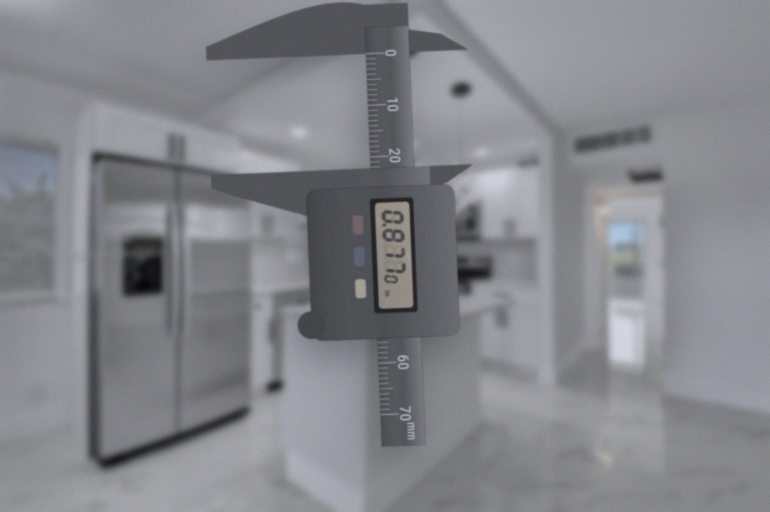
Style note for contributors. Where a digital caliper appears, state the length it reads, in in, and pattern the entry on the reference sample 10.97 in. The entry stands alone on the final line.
0.8770 in
